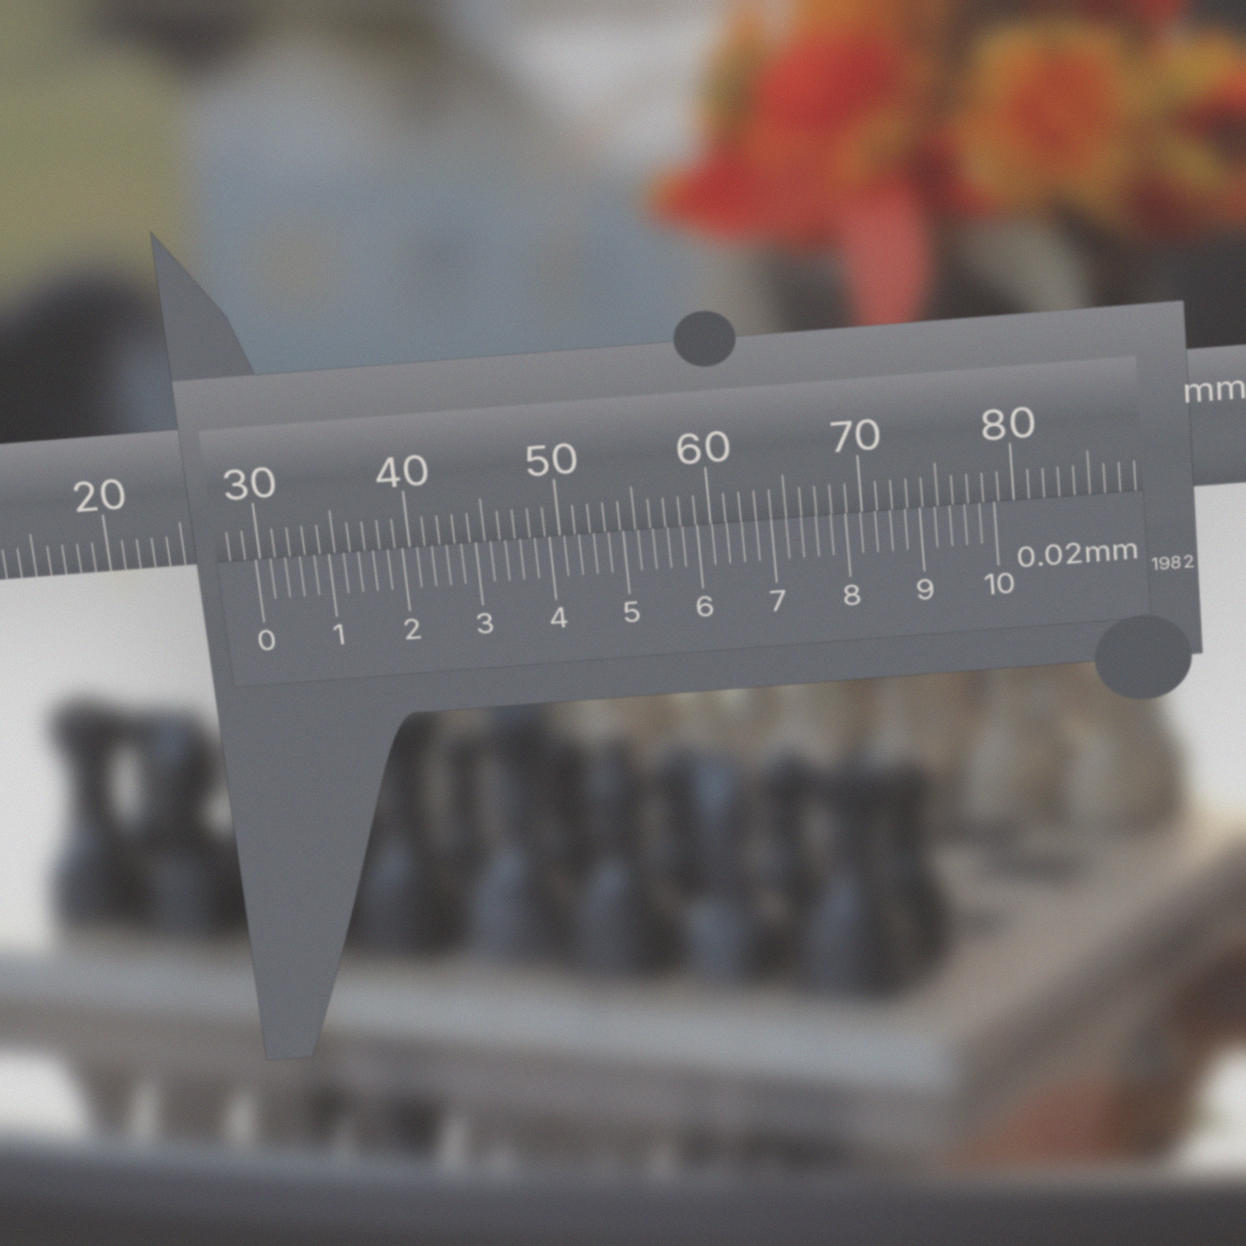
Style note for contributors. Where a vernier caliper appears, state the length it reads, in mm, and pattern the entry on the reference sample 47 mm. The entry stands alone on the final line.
29.7 mm
